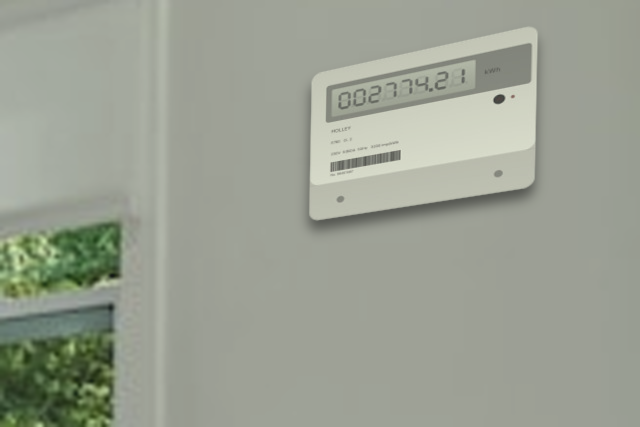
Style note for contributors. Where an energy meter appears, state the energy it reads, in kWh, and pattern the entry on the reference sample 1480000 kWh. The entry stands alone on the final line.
2774.21 kWh
